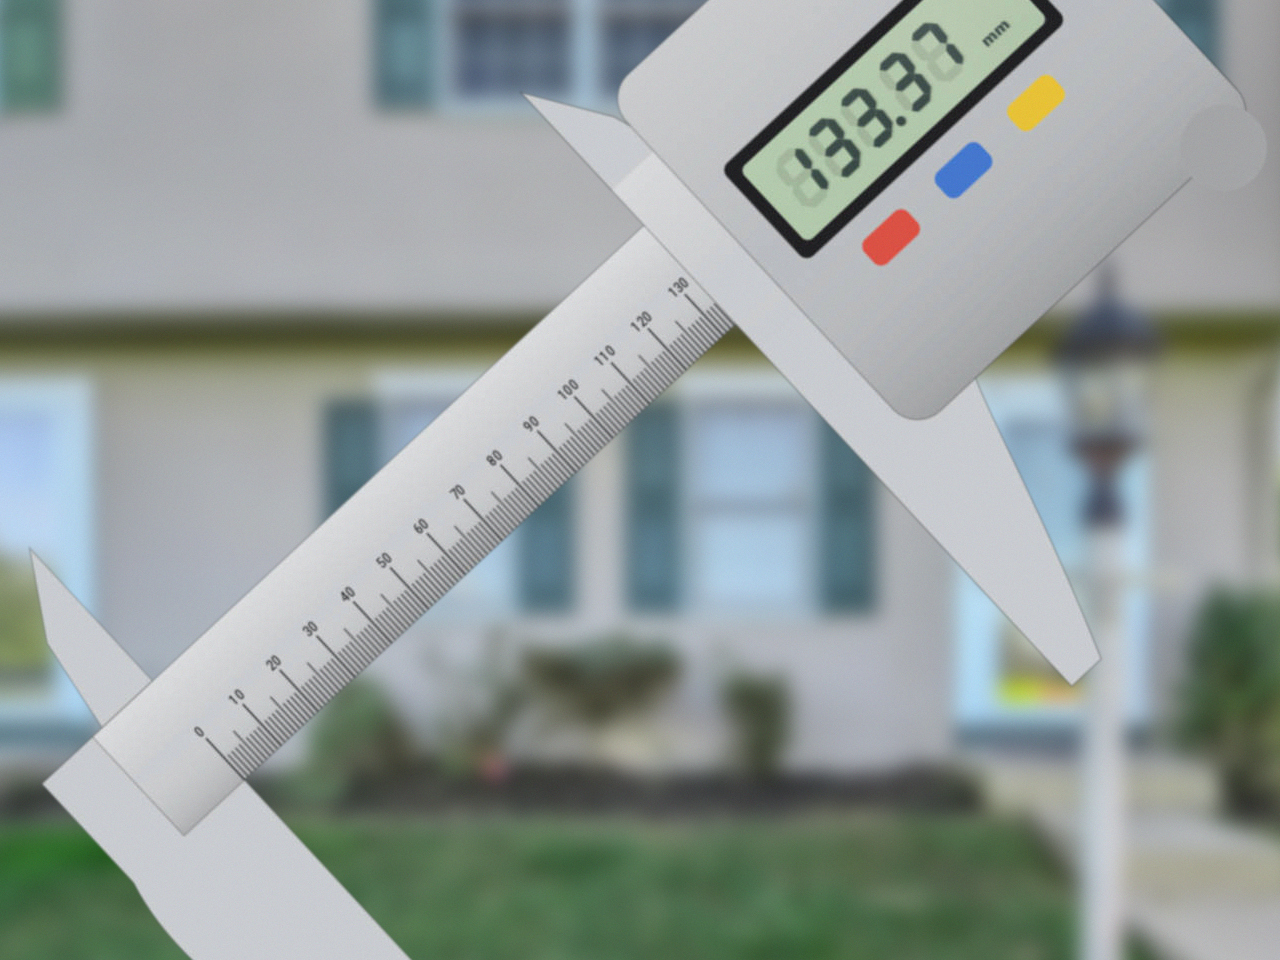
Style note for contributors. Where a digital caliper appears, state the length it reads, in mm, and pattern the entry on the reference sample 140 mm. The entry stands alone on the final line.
133.37 mm
